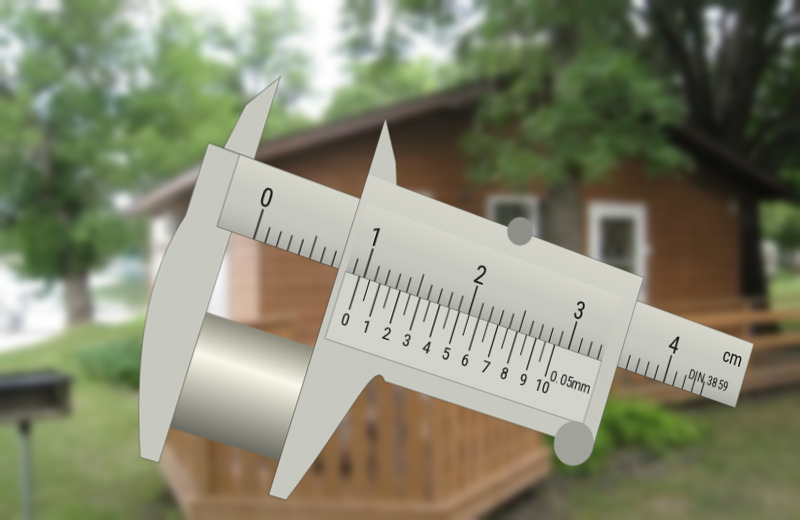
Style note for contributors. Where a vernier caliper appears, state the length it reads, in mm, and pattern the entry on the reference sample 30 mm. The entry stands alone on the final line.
9.6 mm
